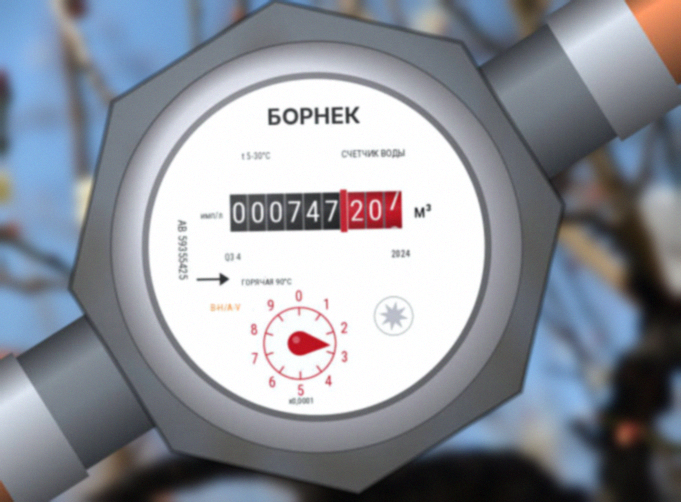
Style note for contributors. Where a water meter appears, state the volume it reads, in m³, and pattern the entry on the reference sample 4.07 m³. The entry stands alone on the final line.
747.2072 m³
